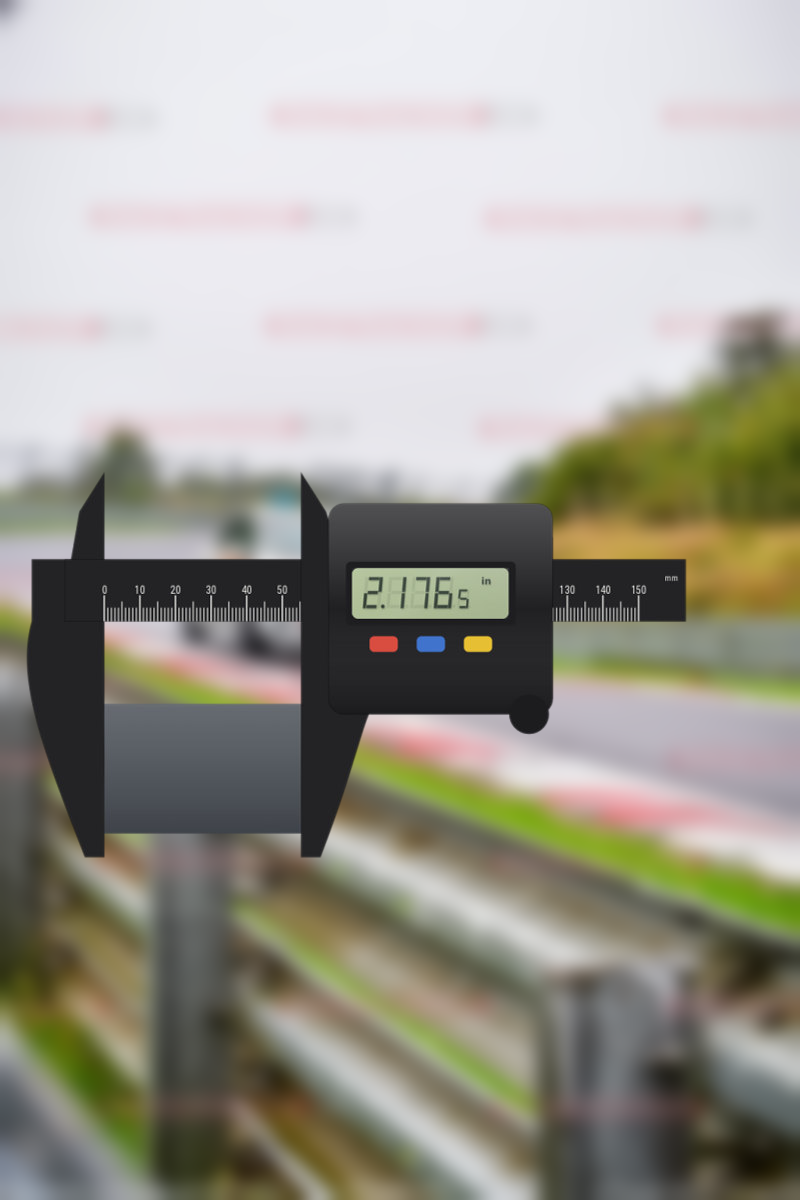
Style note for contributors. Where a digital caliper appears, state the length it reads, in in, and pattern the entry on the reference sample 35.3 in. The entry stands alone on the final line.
2.1765 in
